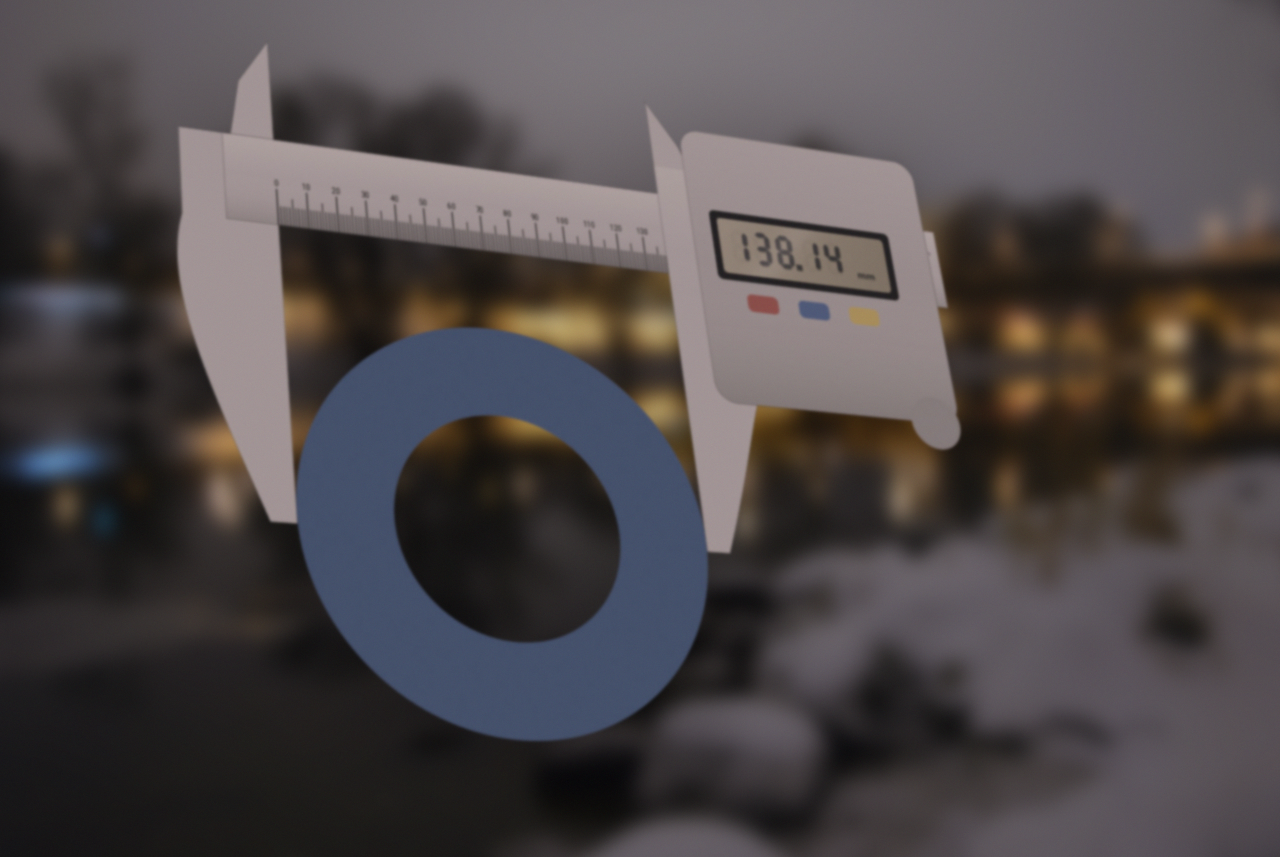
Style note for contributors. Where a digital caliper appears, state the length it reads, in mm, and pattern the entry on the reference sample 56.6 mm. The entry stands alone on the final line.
138.14 mm
